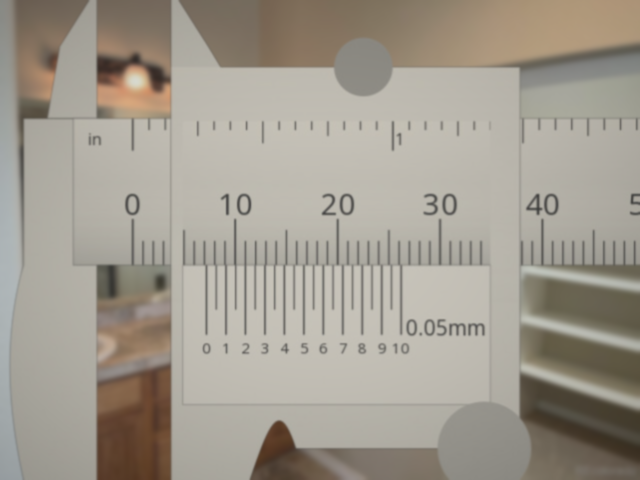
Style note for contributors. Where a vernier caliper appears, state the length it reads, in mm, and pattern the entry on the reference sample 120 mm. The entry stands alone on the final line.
7.2 mm
